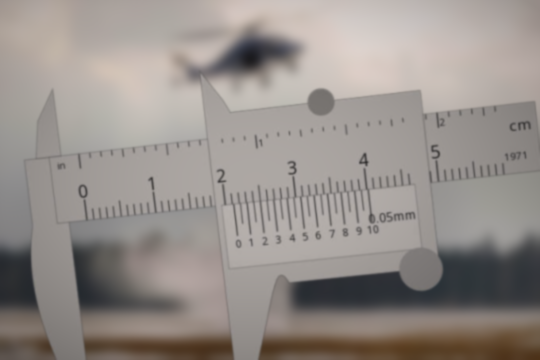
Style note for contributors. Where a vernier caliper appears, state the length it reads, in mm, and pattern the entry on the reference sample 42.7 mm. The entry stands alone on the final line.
21.2 mm
